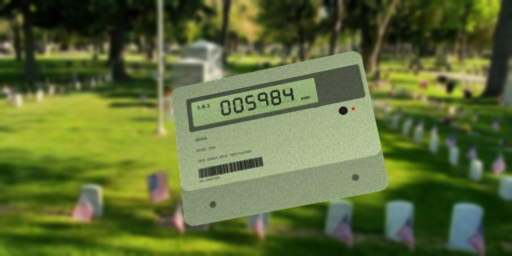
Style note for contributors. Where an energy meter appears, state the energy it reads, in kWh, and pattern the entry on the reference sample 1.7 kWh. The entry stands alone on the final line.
5984 kWh
